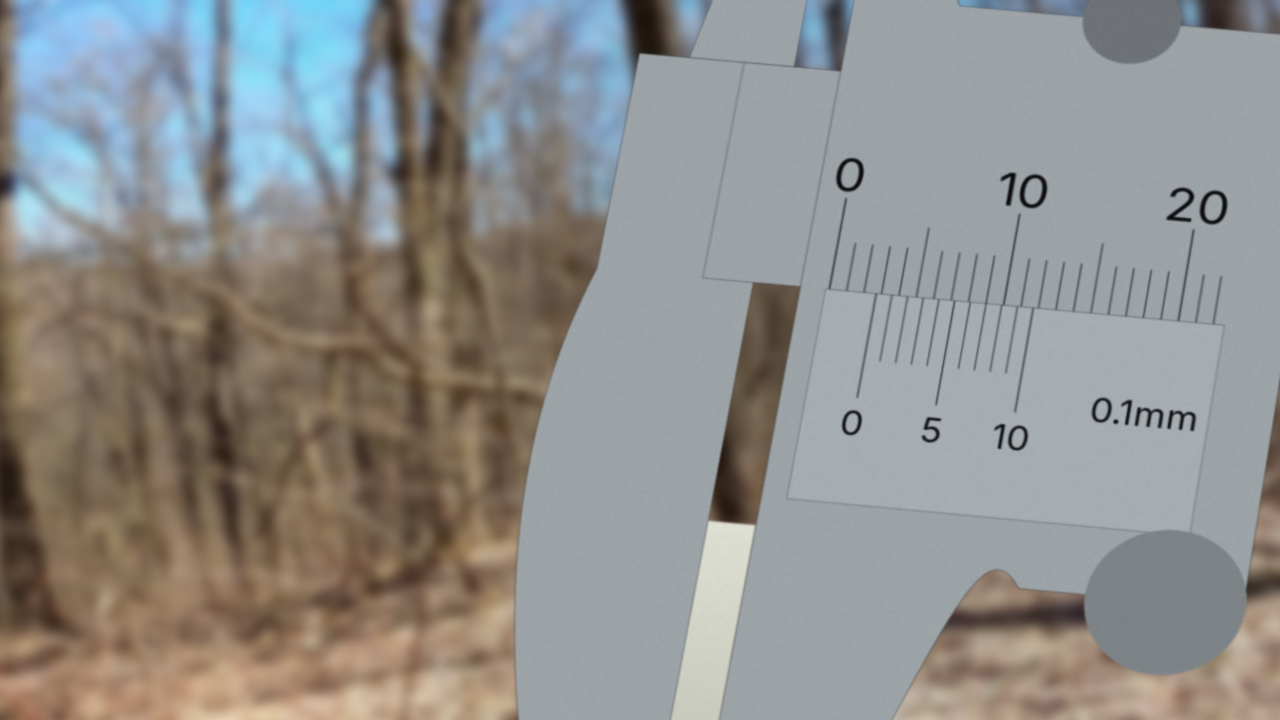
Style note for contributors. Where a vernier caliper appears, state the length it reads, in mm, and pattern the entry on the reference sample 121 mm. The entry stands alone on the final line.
2.7 mm
